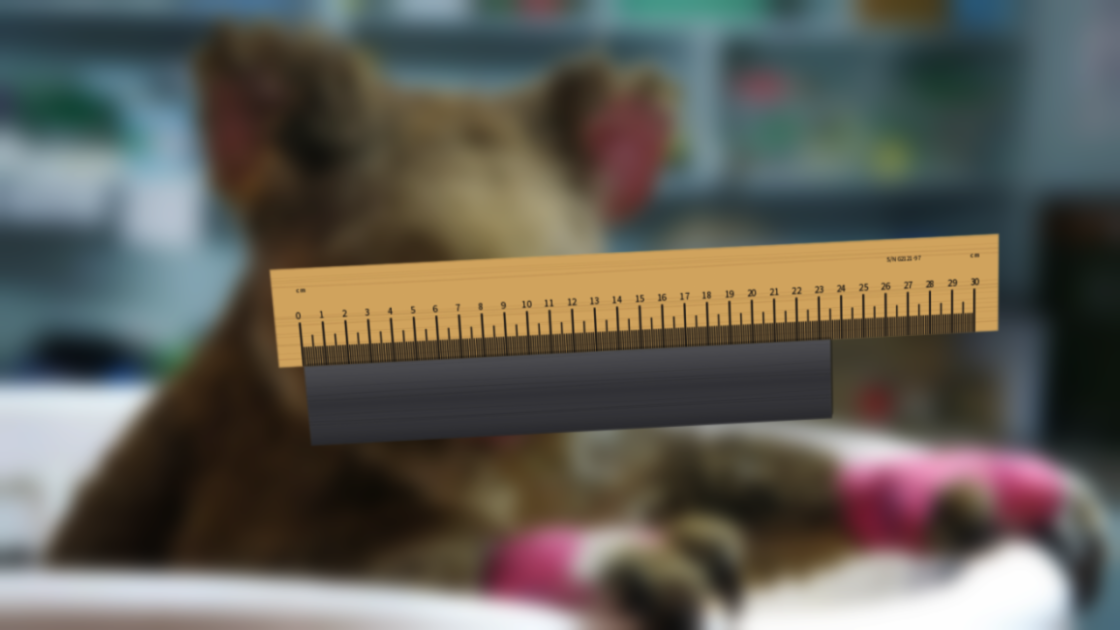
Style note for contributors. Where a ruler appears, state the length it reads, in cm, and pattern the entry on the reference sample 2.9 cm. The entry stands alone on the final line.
23.5 cm
